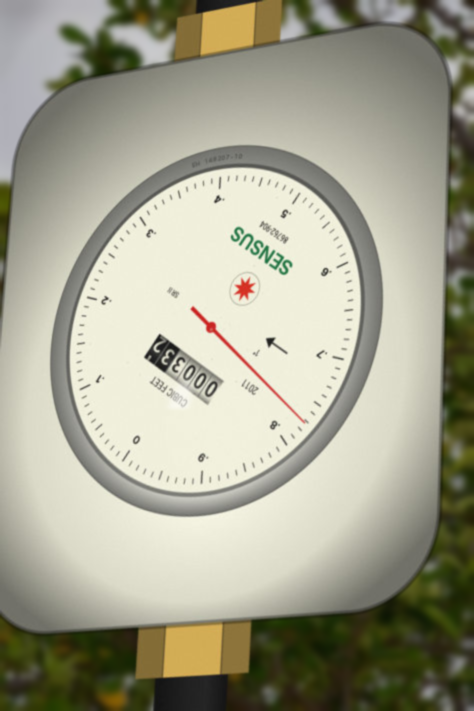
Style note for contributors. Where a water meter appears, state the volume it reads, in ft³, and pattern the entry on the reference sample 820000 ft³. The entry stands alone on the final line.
331.77 ft³
